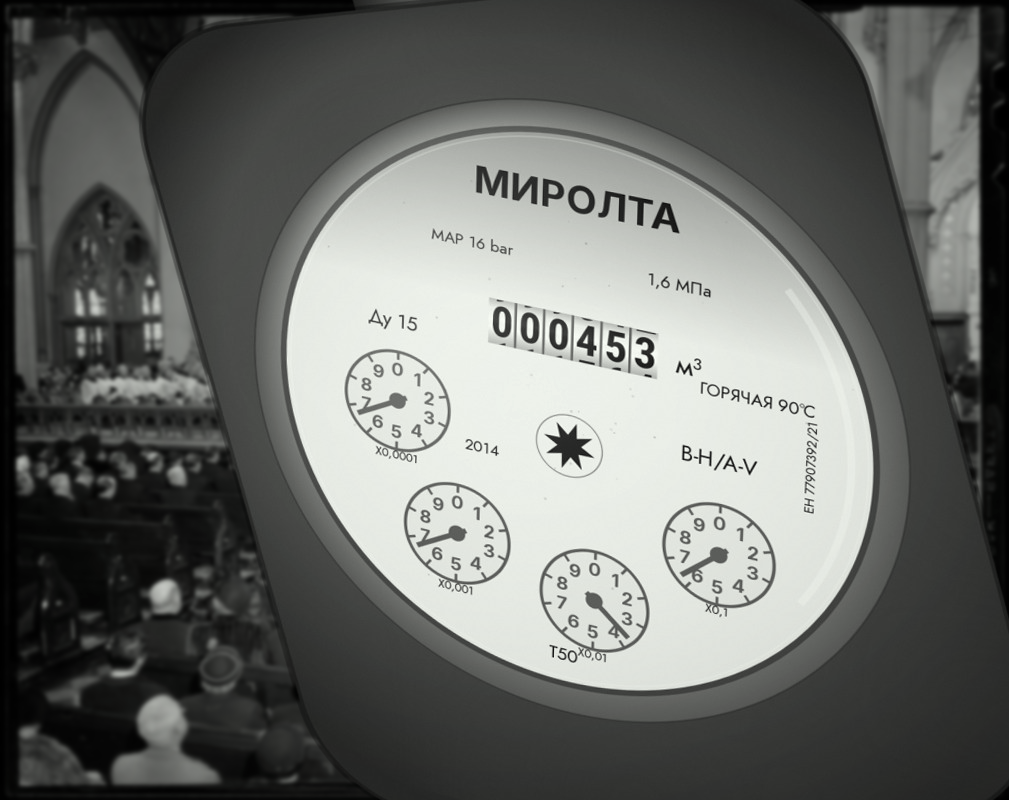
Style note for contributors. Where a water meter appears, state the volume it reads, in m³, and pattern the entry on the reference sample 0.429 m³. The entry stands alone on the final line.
453.6366 m³
